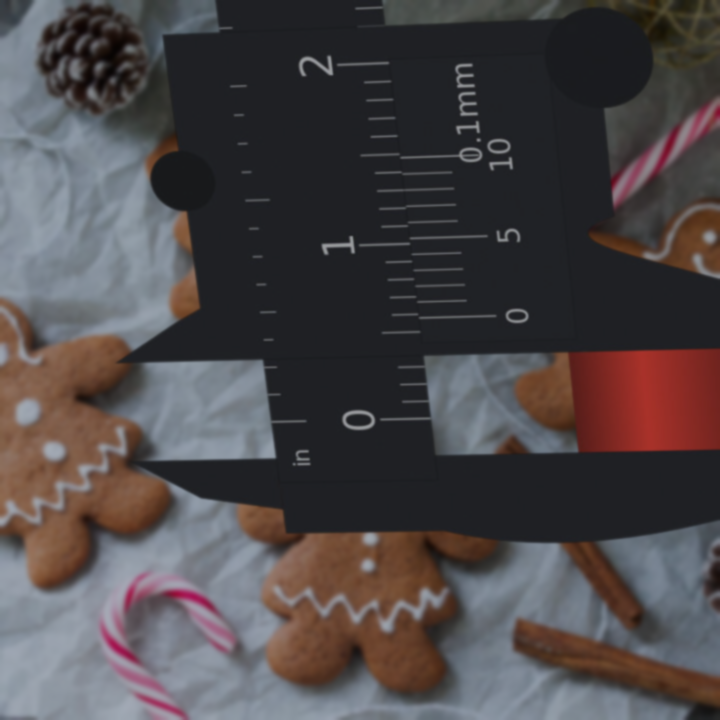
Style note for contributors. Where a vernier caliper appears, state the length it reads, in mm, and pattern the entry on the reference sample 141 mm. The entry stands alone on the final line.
5.8 mm
